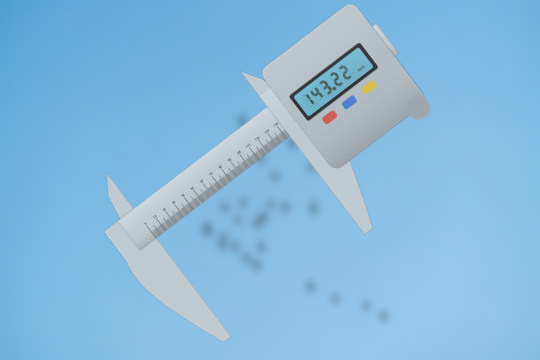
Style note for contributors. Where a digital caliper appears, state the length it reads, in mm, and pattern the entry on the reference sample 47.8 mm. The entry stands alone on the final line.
143.22 mm
